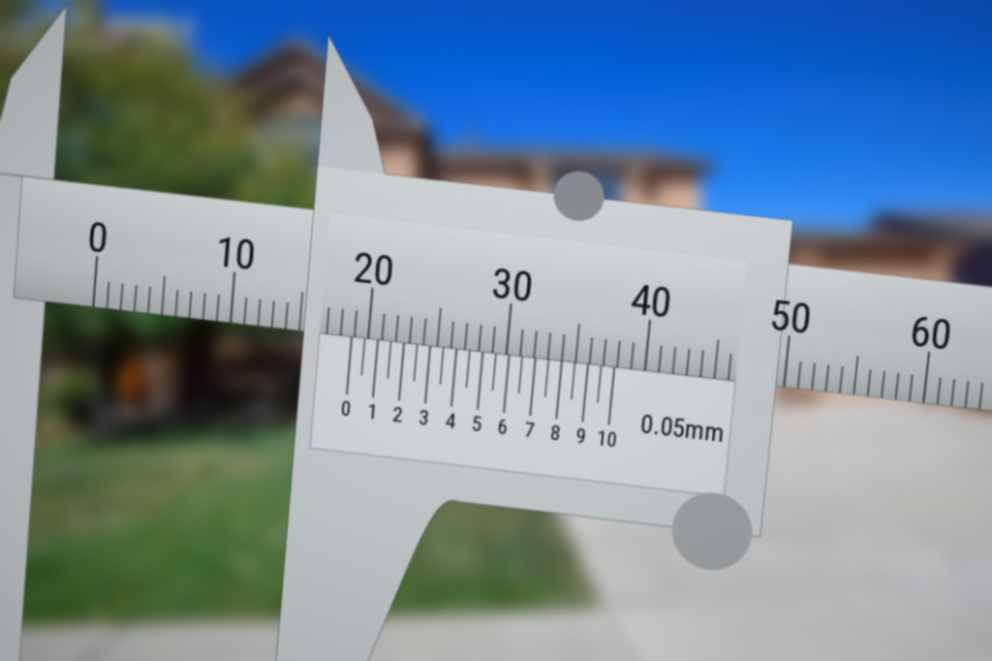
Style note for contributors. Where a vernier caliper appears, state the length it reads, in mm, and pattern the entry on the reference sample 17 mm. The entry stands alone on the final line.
18.8 mm
